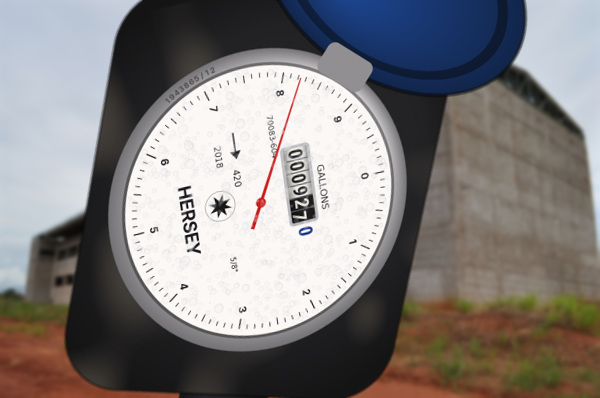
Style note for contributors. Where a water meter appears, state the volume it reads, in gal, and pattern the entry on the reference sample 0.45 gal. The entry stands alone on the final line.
9268.2 gal
